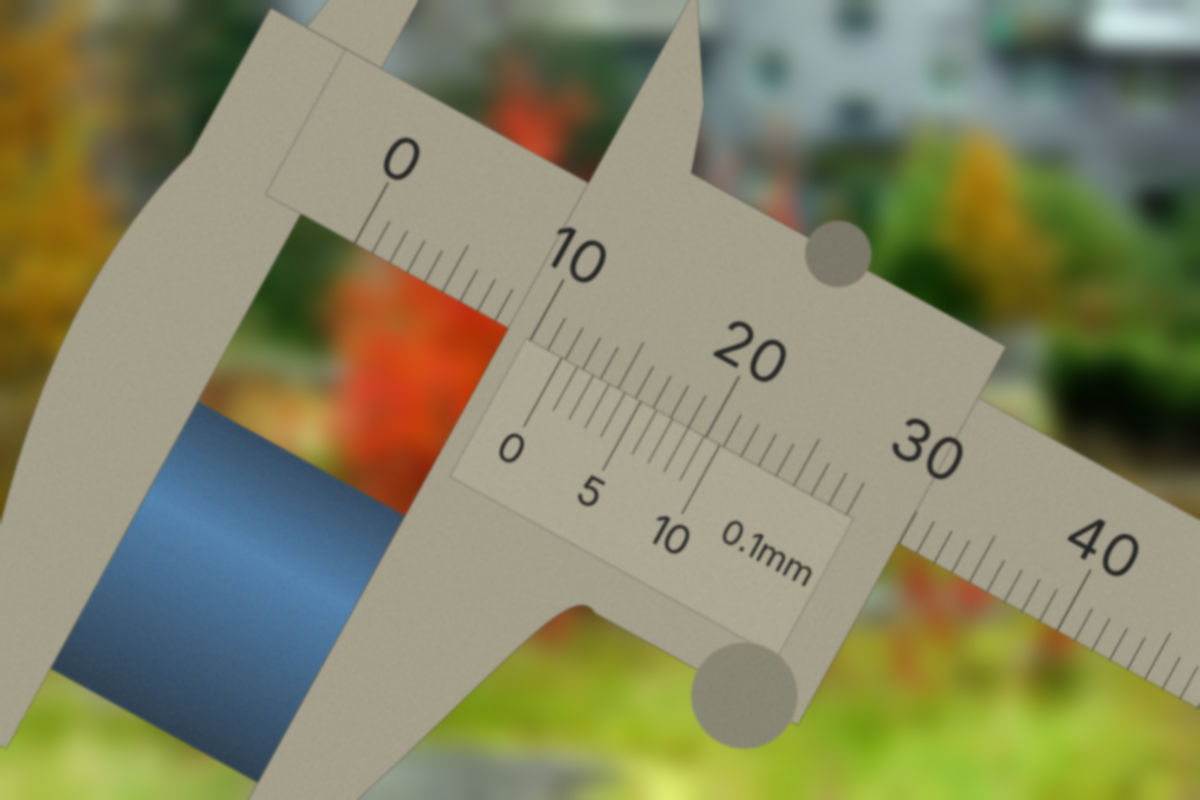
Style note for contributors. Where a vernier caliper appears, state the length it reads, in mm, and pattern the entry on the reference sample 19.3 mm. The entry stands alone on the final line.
11.8 mm
